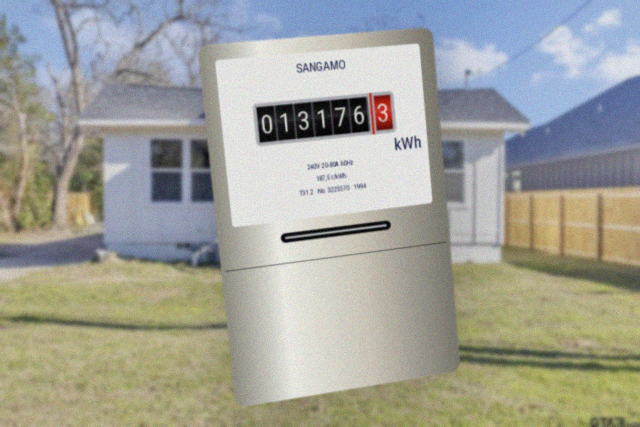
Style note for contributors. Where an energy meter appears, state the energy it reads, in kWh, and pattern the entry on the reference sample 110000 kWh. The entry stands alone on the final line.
13176.3 kWh
